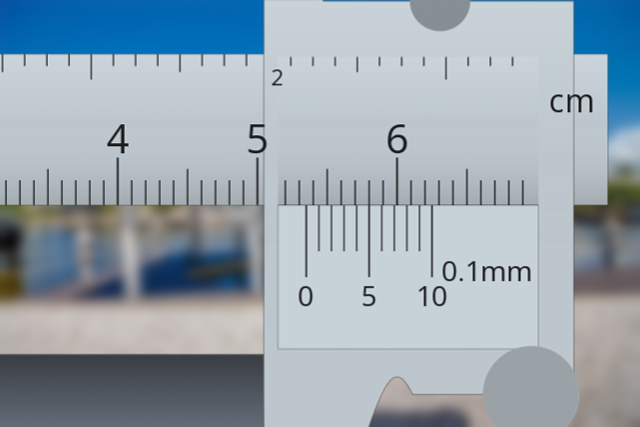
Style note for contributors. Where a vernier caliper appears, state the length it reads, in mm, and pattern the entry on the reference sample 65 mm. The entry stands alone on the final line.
53.5 mm
